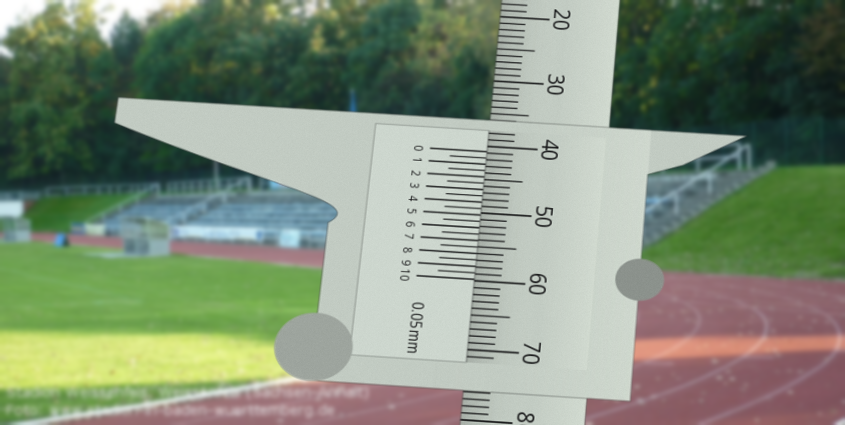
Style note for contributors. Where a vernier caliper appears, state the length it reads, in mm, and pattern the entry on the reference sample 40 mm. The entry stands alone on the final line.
40.8 mm
